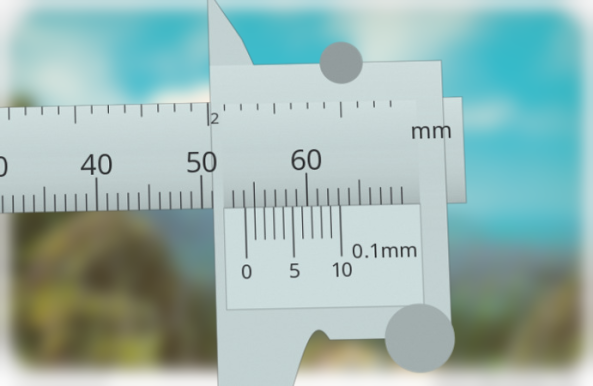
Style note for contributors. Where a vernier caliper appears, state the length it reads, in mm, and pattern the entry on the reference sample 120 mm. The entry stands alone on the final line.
54.1 mm
